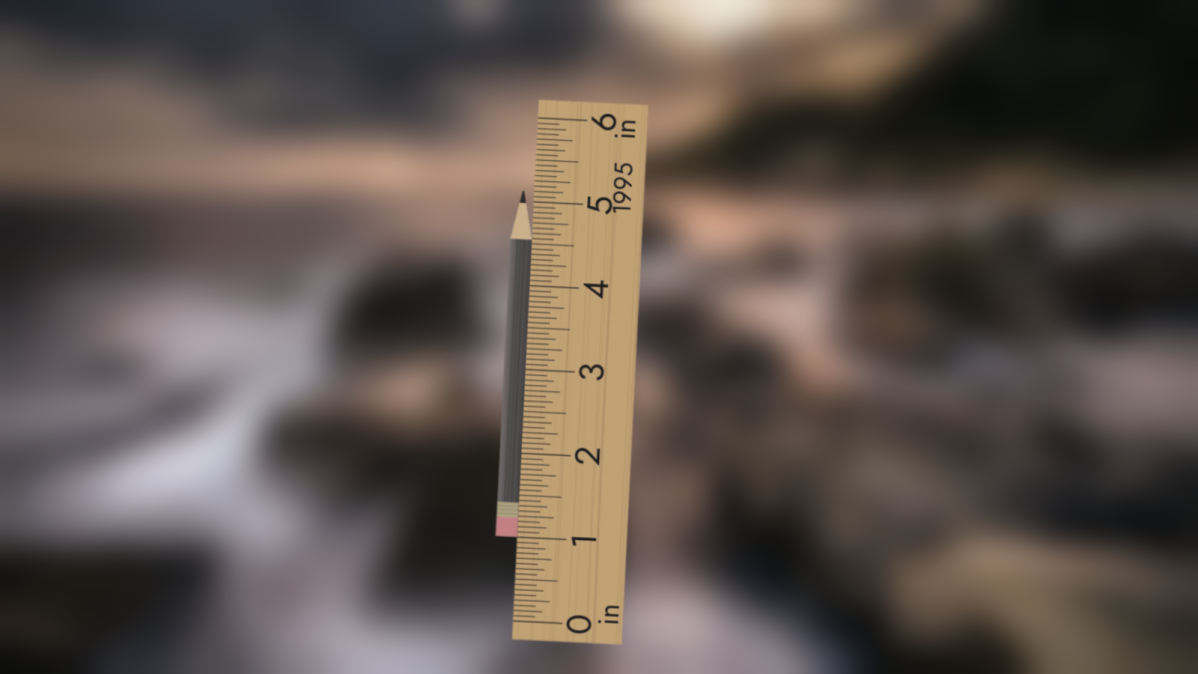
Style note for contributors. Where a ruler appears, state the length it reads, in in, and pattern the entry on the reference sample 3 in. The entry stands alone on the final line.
4.125 in
